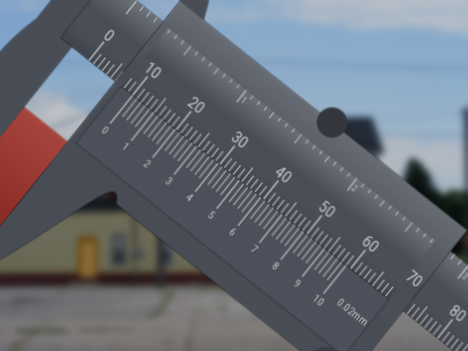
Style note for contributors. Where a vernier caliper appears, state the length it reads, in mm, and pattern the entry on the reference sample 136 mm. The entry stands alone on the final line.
10.0 mm
